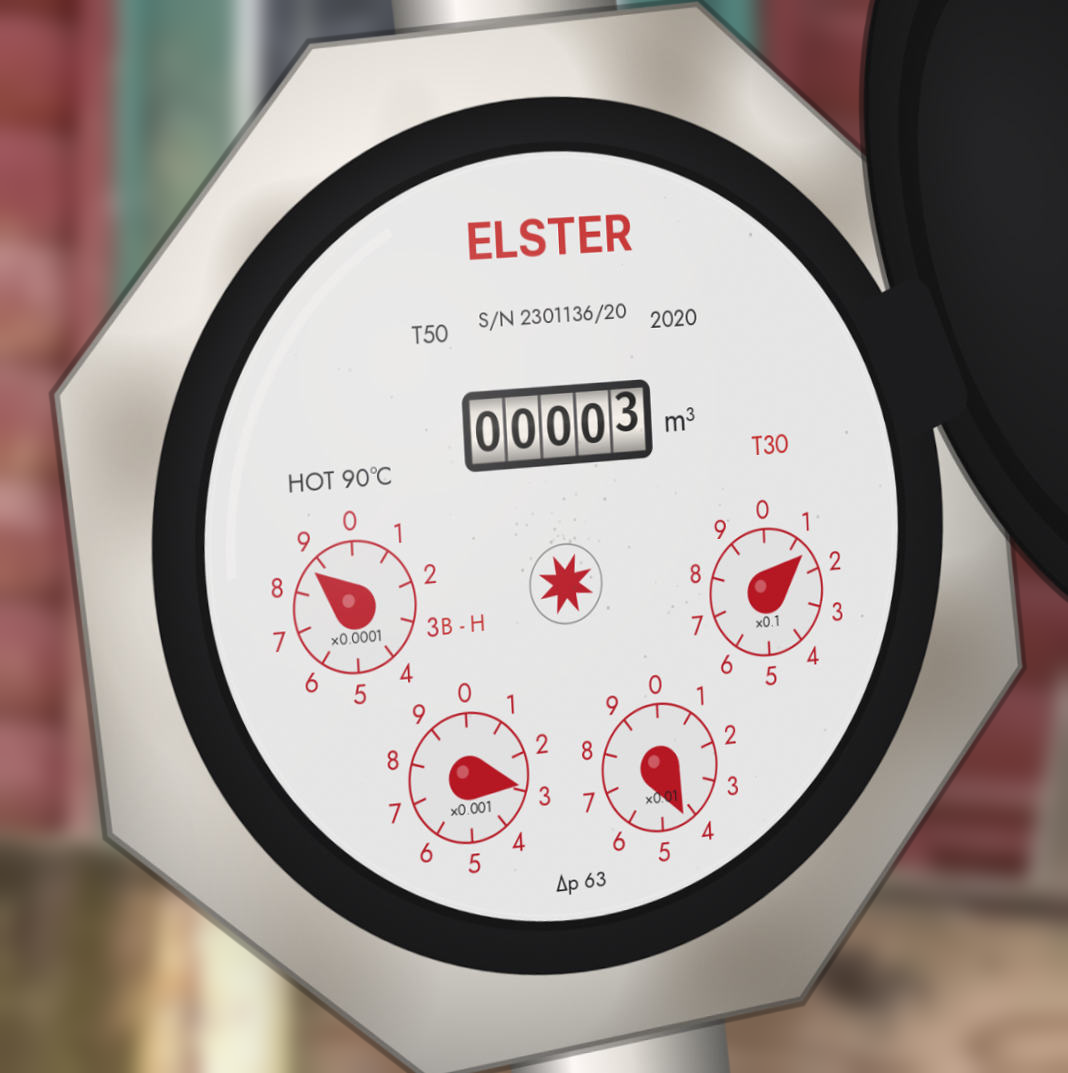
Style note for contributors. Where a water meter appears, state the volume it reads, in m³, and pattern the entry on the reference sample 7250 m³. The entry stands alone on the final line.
3.1428 m³
